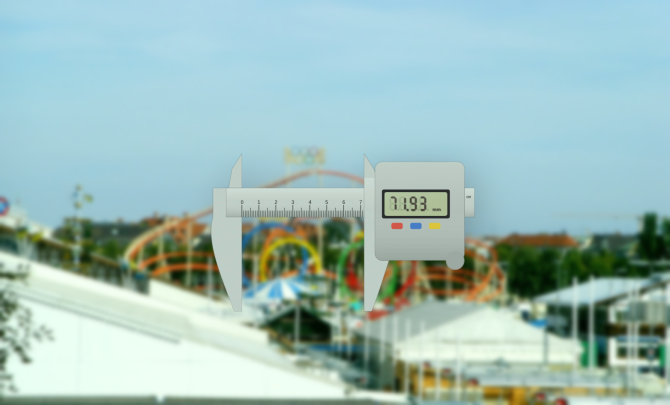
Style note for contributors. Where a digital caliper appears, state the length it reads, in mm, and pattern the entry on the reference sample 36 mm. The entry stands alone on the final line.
71.93 mm
